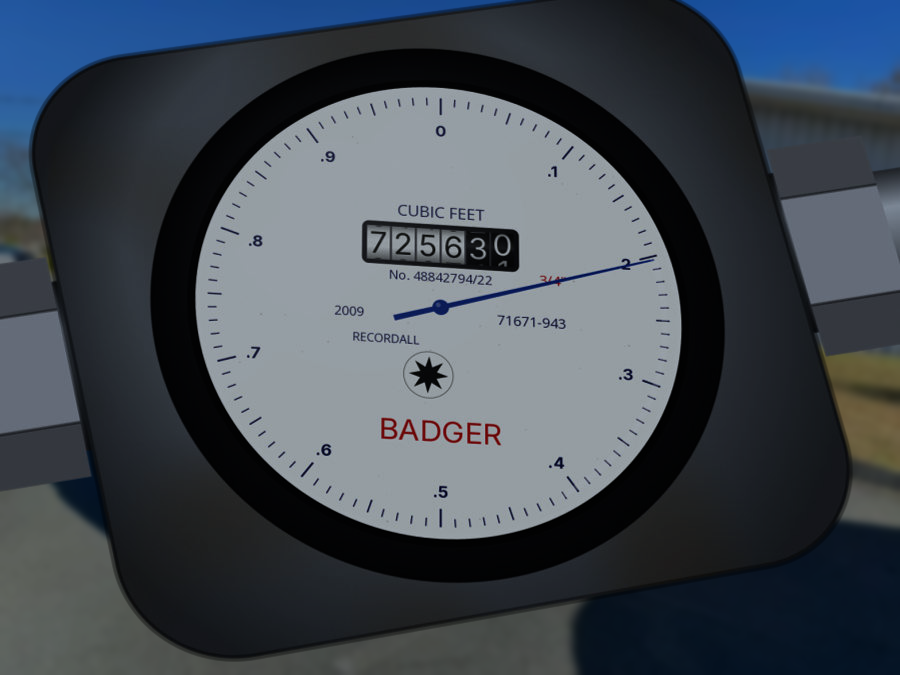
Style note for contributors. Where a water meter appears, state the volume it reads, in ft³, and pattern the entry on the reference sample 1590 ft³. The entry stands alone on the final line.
725630.20 ft³
